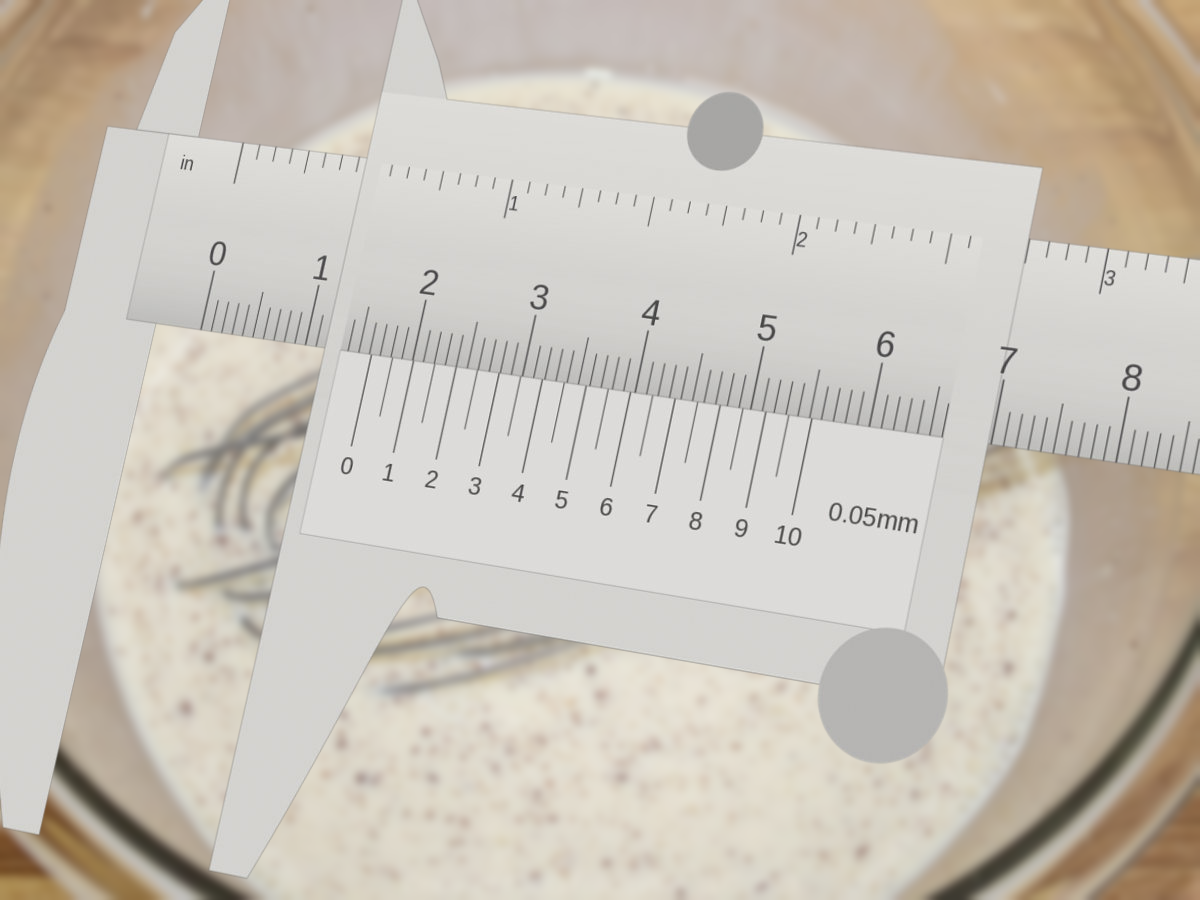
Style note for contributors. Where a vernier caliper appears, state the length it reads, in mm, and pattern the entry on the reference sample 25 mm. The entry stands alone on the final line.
16.2 mm
